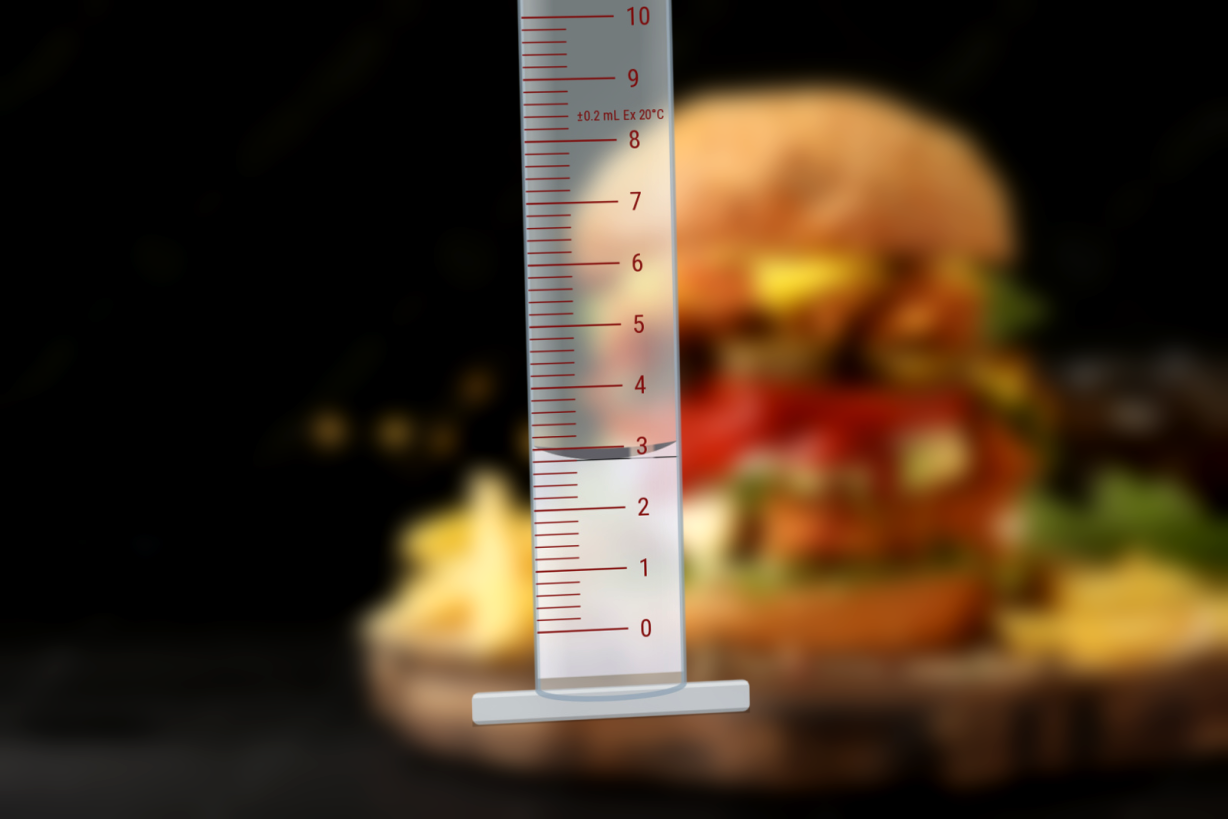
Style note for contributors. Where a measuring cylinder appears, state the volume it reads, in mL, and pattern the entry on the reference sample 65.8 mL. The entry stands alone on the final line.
2.8 mL
